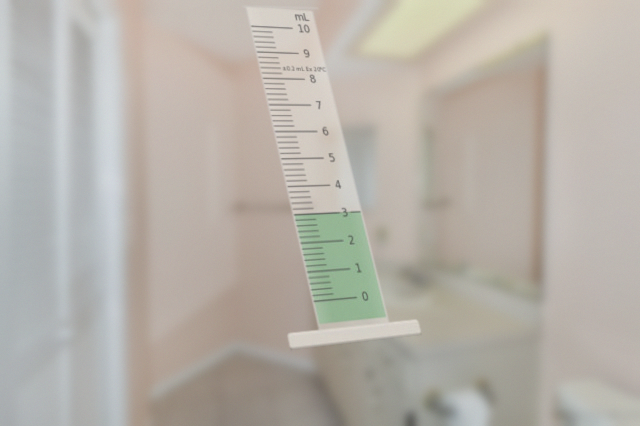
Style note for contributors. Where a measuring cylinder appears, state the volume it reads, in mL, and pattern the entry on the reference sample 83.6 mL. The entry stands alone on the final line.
3 mL
